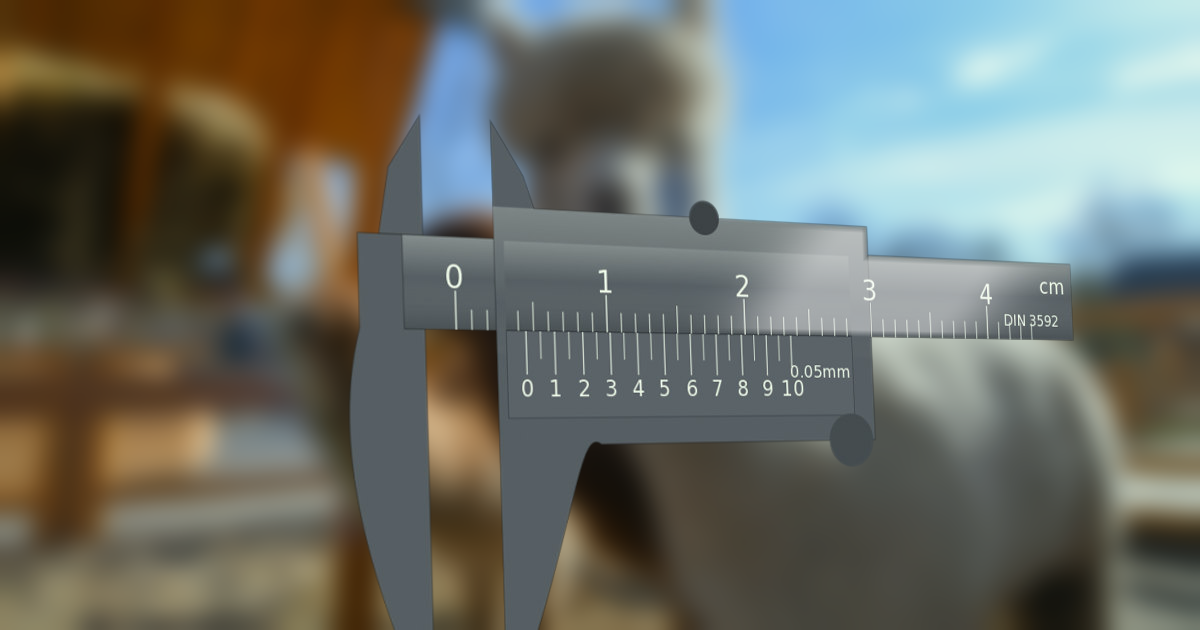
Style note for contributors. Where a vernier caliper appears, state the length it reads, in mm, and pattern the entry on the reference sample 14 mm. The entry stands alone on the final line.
4.5 mm
